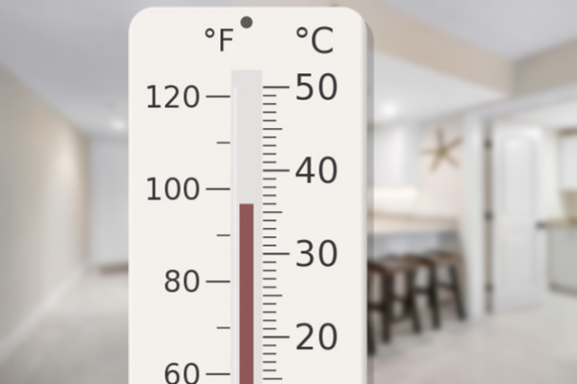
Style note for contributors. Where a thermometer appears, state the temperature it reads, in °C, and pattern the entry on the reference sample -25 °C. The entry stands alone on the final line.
36 °C
